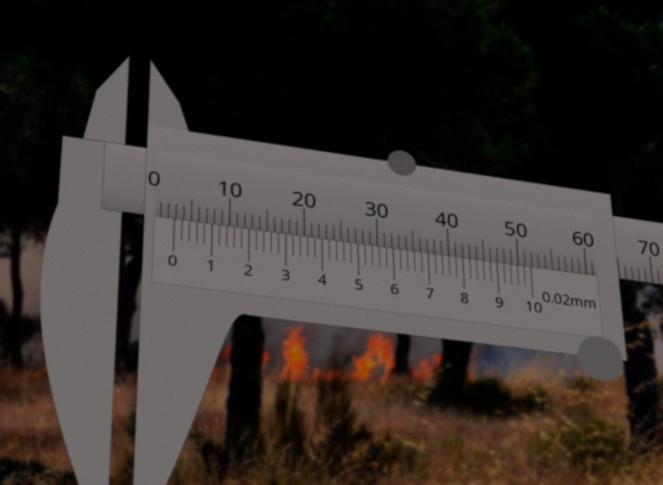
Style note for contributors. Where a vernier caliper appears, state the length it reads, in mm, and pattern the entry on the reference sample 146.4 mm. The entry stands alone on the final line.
2.8 mm
